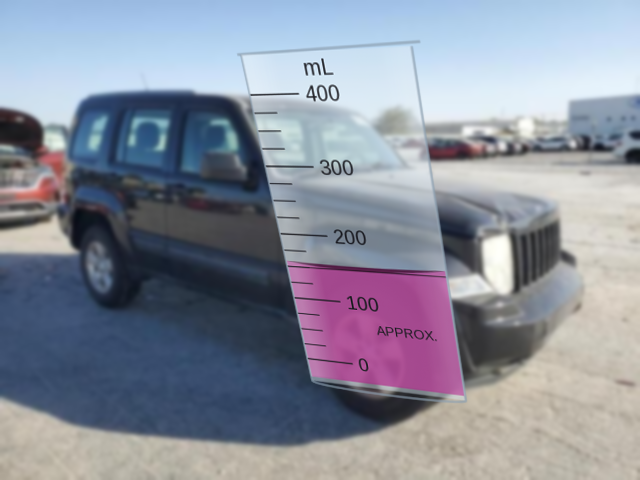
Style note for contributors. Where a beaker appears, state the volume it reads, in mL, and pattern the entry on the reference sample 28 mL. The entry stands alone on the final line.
150 mL
